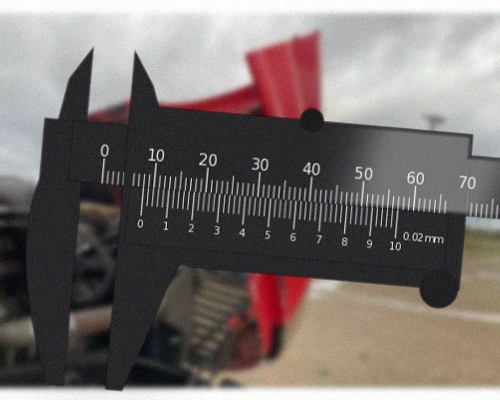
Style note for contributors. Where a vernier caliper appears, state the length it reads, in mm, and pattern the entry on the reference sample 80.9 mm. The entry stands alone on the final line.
8.0 mm
